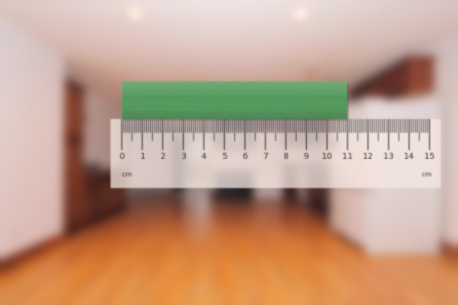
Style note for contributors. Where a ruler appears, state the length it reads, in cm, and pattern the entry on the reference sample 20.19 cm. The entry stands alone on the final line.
11 cm
